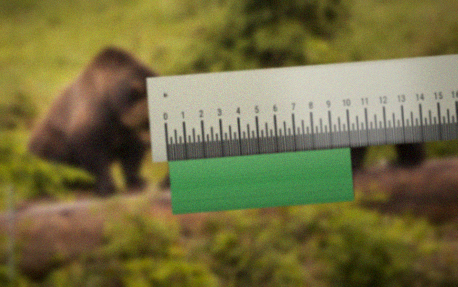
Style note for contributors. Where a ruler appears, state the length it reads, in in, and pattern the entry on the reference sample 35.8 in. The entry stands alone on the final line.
10 in
